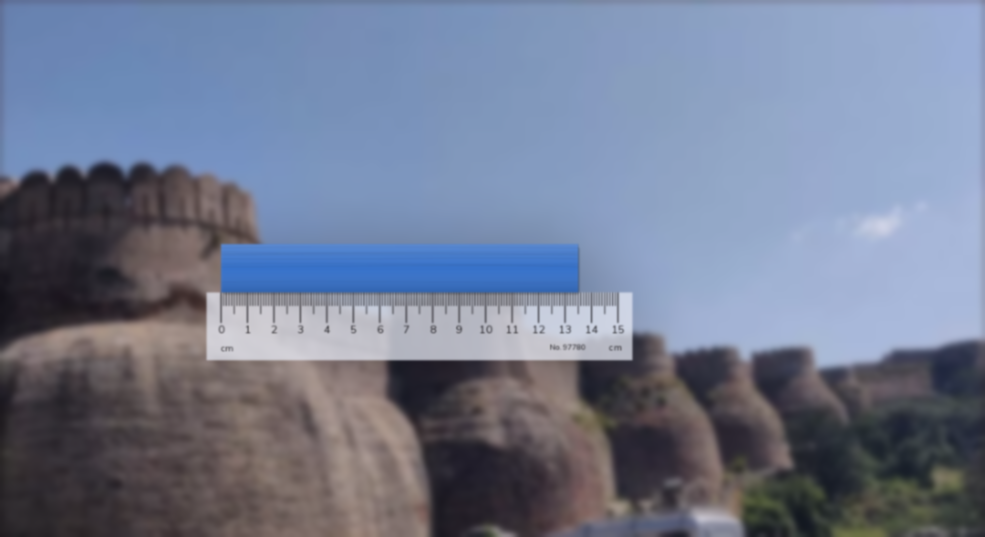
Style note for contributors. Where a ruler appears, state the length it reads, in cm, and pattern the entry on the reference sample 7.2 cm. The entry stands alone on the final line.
13.5 cm
